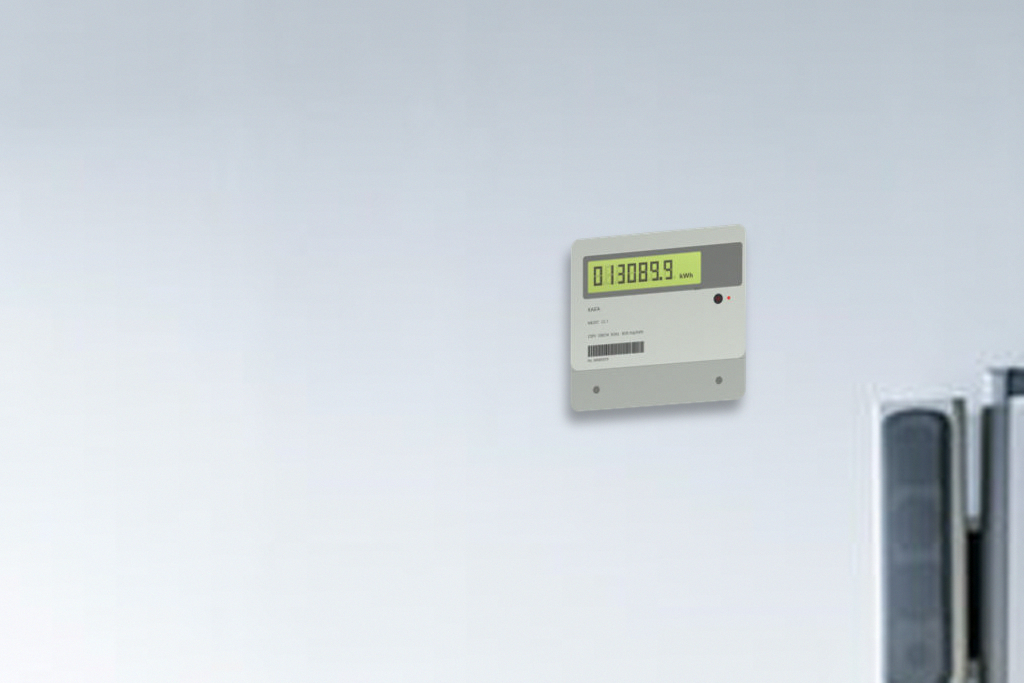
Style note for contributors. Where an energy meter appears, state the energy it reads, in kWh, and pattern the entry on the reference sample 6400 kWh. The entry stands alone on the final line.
13089.9 kWh
